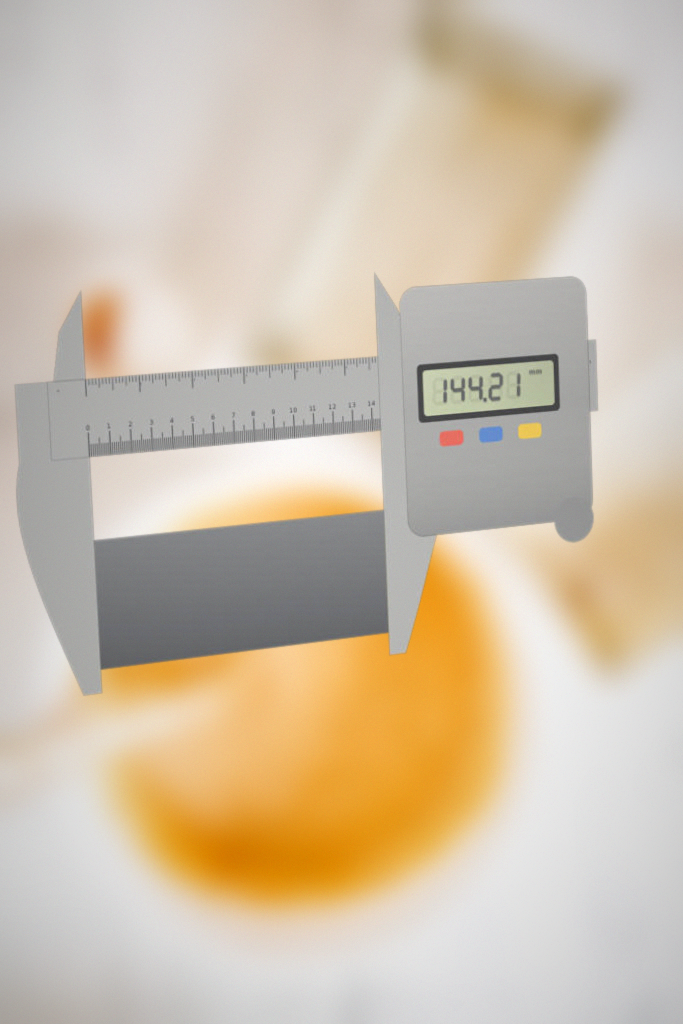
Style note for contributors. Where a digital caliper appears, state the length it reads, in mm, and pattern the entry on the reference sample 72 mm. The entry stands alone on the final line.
144.21 mm
